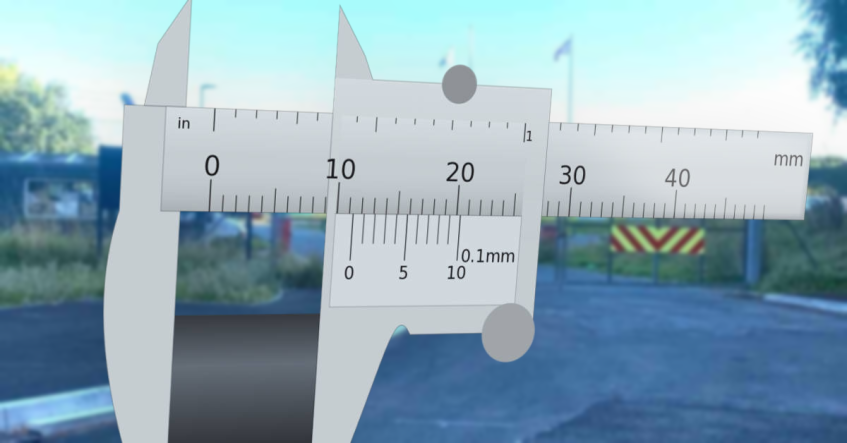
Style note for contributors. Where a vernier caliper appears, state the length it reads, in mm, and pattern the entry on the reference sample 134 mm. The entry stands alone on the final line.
11.3 mm
